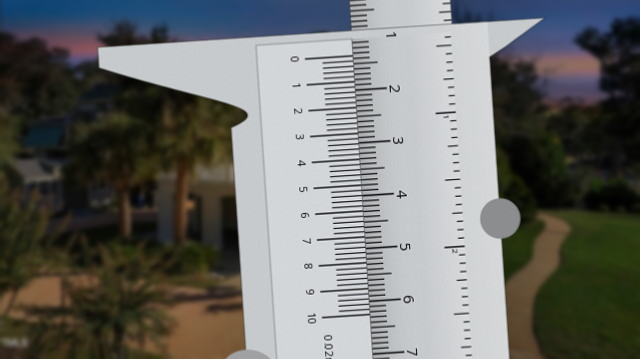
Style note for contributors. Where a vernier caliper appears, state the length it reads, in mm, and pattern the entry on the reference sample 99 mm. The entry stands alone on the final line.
13.5 mm
